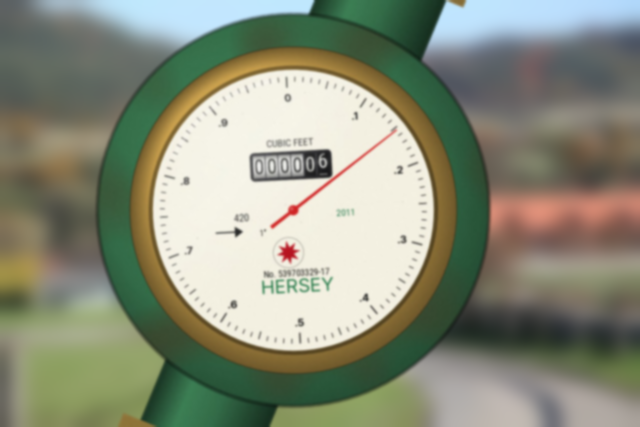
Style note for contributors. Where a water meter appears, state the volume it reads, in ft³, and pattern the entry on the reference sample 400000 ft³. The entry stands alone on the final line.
6.15 ft³
